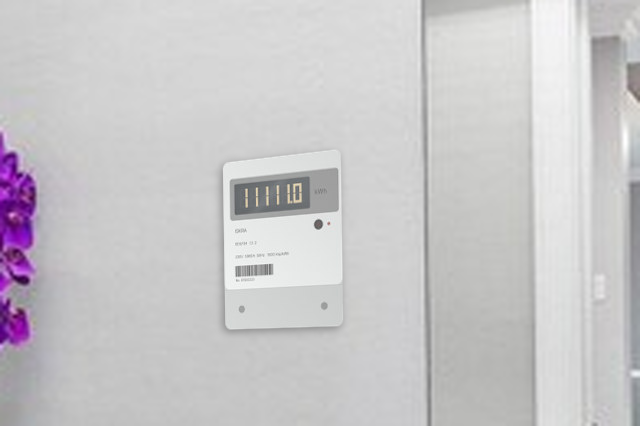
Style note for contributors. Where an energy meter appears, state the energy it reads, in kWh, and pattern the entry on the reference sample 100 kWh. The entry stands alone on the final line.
11111.0 kWh
